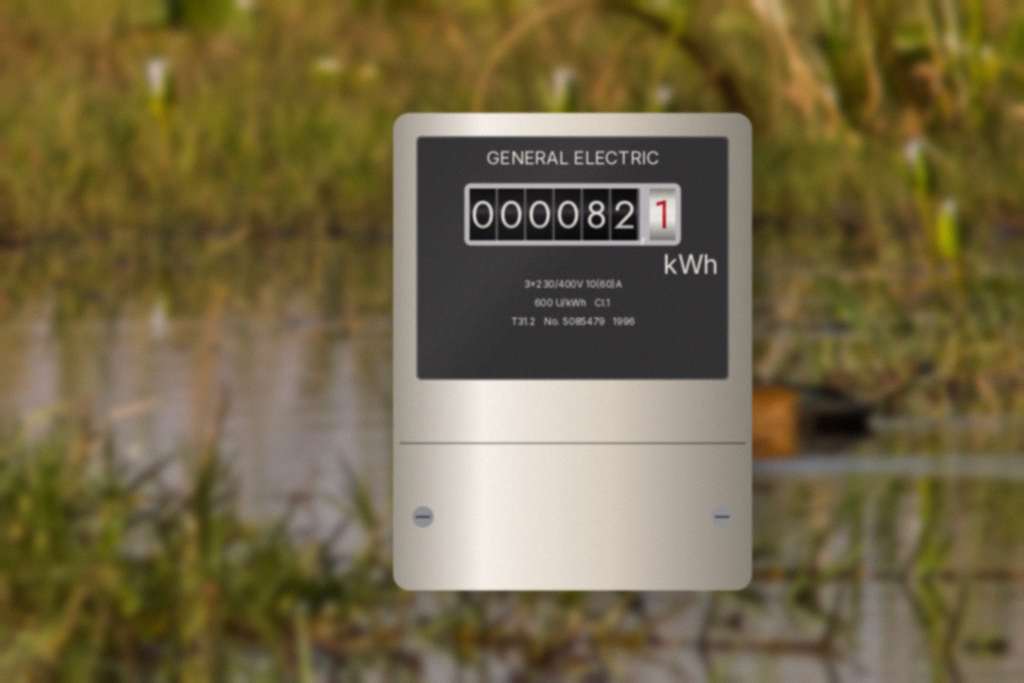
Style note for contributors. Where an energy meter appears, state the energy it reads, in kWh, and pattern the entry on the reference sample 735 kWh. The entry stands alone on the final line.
82.1 kWh
